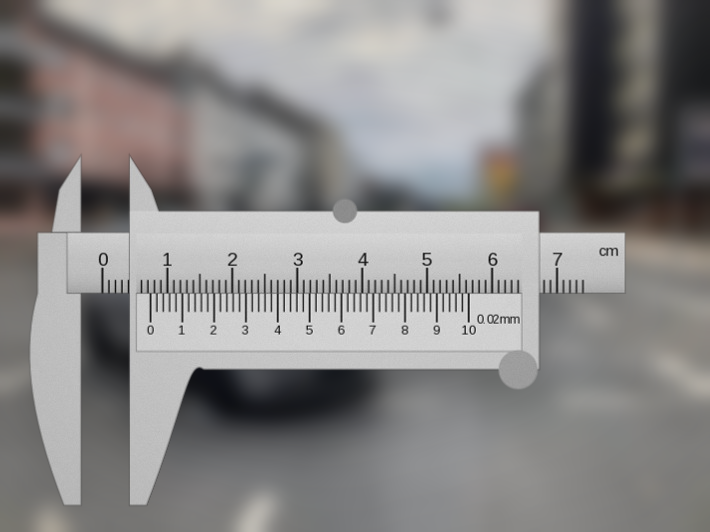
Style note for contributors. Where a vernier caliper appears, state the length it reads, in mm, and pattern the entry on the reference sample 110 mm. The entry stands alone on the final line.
7.4 mm
